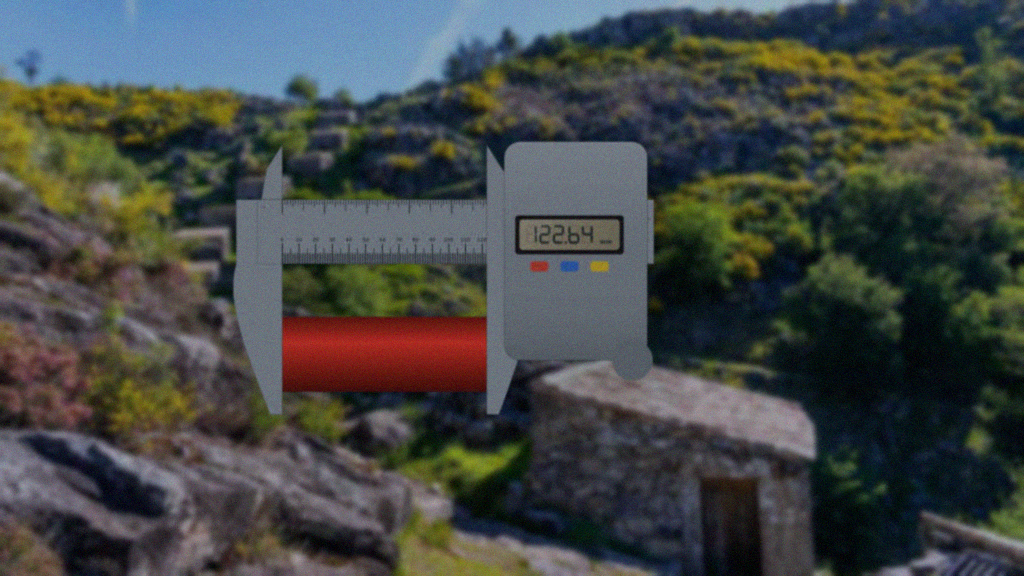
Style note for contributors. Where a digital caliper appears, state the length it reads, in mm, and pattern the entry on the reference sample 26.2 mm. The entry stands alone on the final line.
122.64 mm
